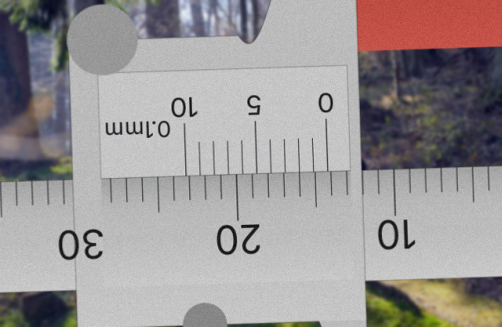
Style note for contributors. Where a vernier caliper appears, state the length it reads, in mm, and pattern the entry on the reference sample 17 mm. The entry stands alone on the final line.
14.2 mm
